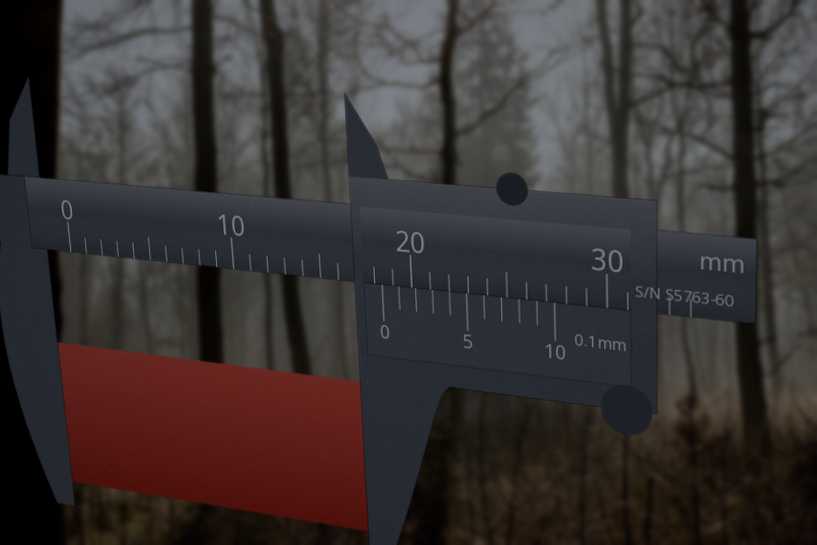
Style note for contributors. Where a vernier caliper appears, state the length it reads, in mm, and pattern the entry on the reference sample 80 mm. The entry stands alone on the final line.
18.4 mm
